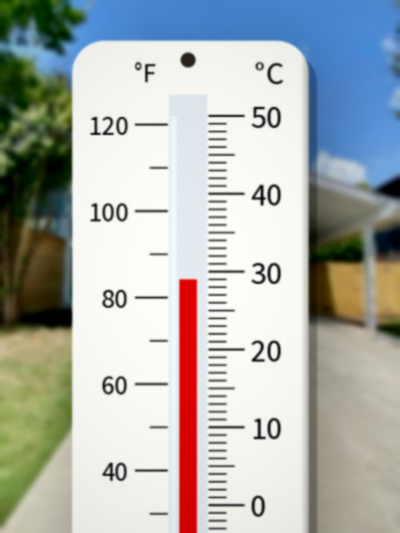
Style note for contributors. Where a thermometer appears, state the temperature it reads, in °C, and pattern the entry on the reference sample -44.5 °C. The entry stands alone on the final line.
29 °C
